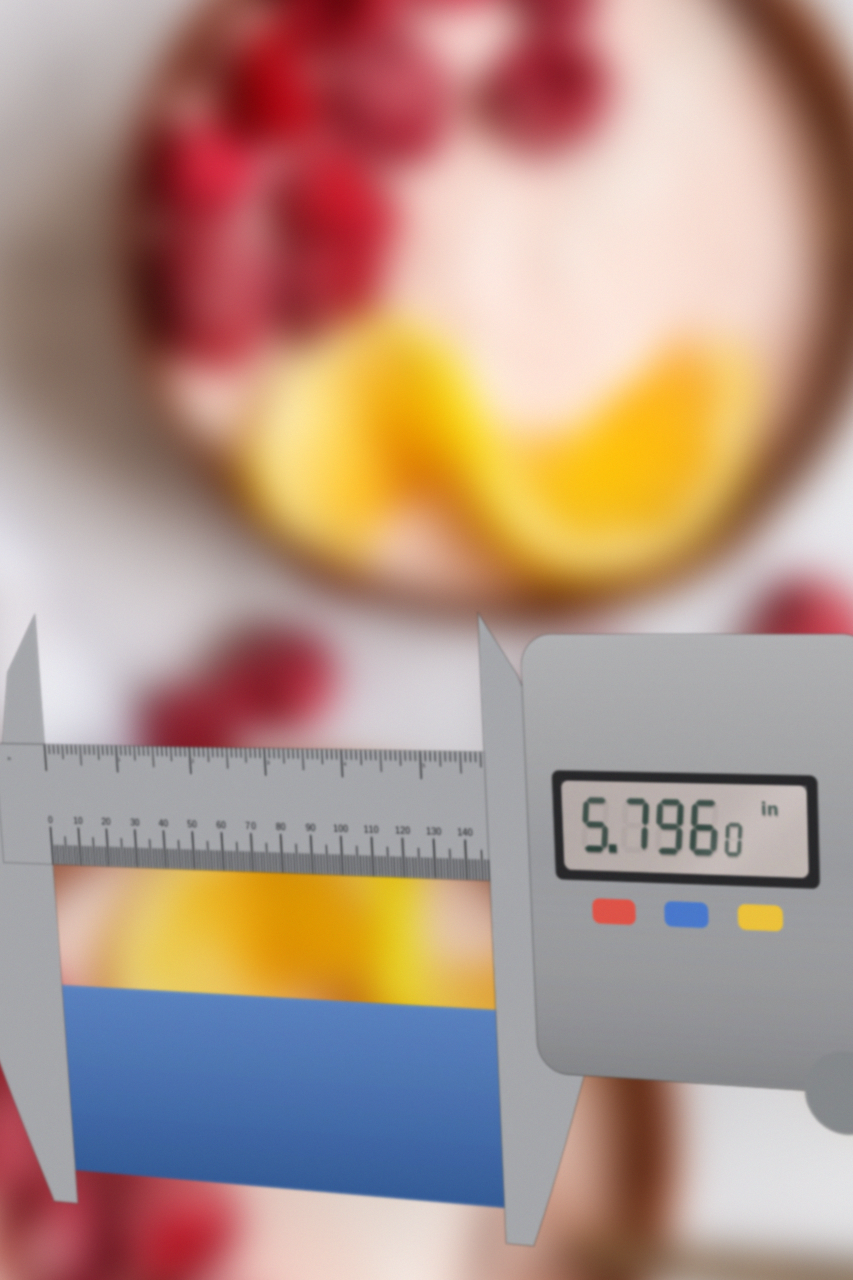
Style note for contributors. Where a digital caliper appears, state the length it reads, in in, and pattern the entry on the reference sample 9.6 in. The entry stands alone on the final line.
5.7960 in
